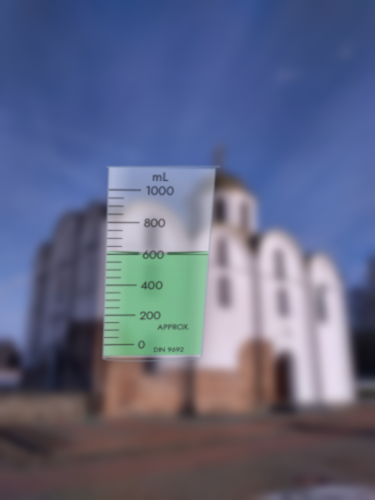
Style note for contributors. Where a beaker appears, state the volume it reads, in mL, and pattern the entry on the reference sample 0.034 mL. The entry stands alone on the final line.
600 mL
